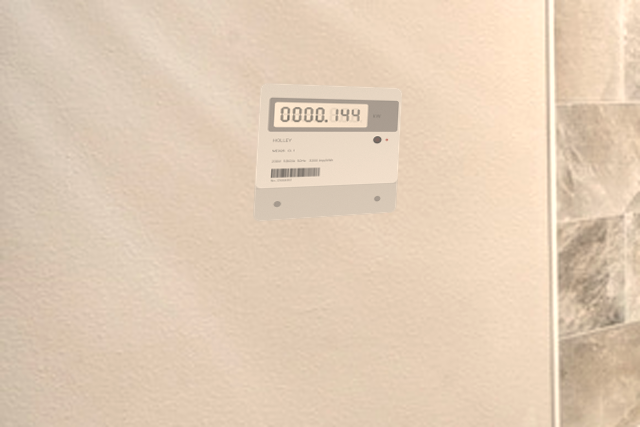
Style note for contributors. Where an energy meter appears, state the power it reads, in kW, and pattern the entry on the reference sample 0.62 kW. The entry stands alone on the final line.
0.144 kW
